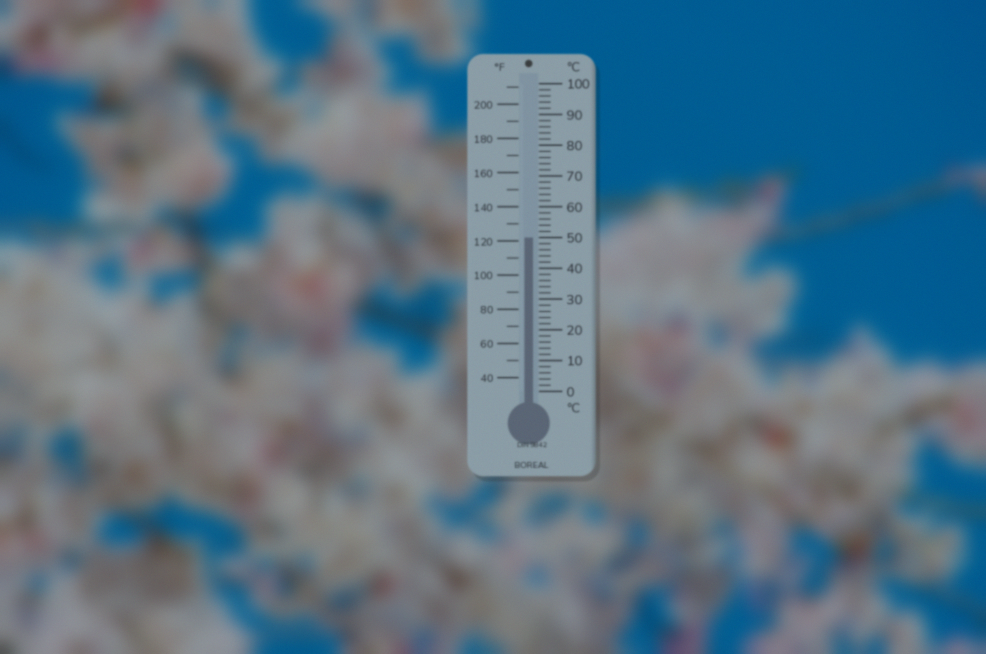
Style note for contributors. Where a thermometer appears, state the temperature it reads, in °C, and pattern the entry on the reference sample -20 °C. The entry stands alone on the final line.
50 °C
